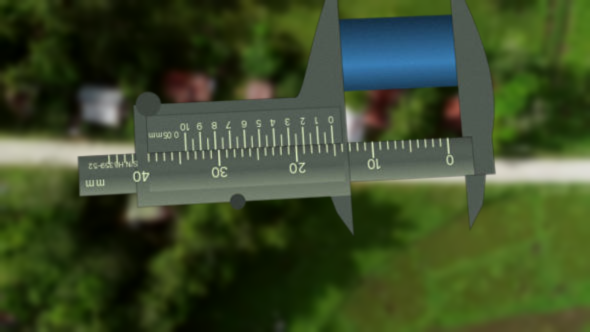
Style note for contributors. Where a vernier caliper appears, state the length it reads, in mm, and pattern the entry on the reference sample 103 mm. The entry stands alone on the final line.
15.2 mm
